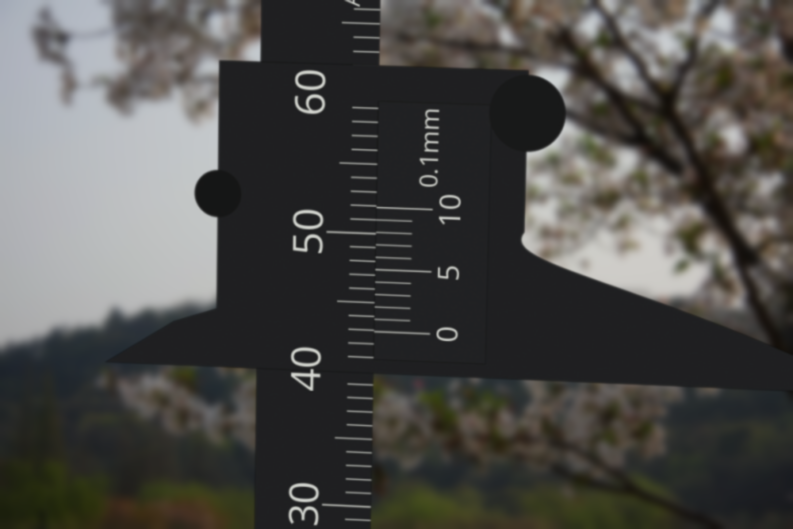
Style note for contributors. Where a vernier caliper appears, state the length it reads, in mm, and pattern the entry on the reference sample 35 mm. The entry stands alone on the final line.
42.9 mm
